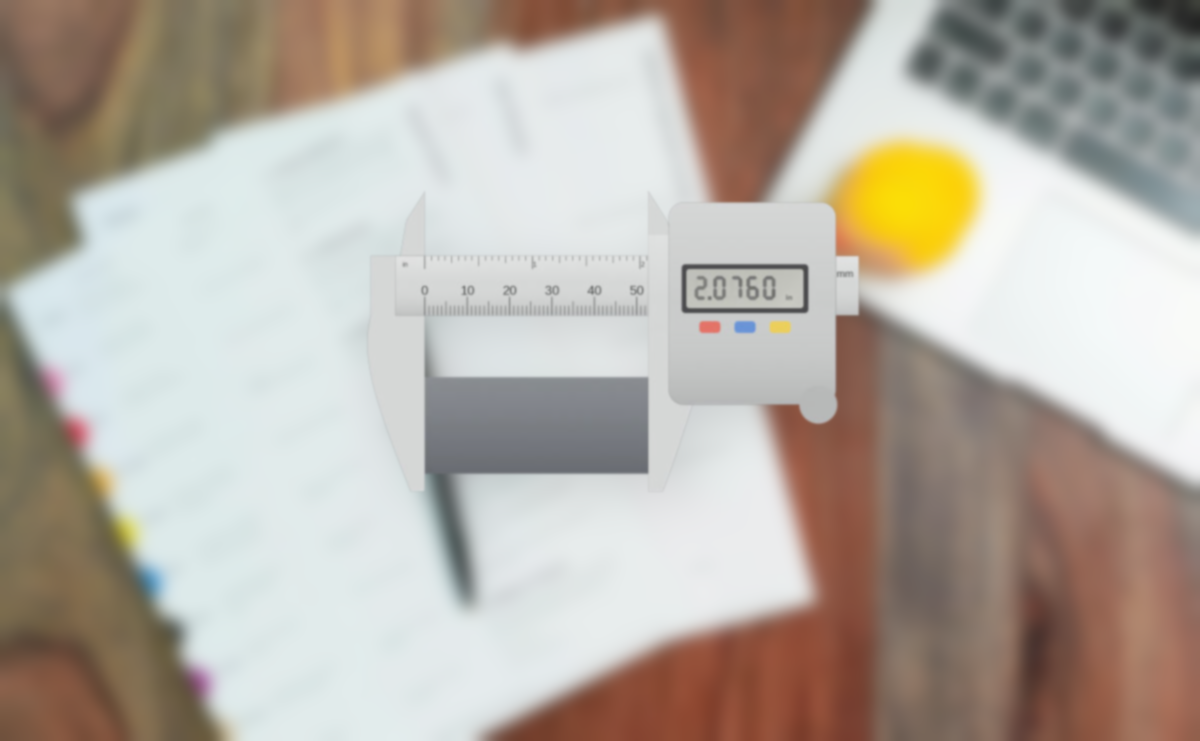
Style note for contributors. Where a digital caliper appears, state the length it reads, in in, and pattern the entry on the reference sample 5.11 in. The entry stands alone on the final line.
2.0760 in
